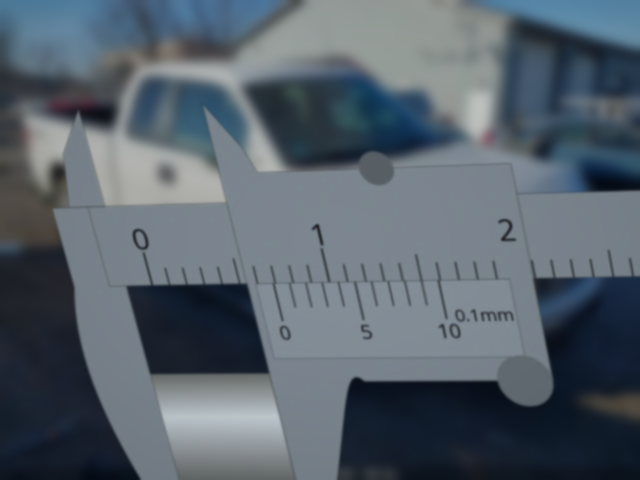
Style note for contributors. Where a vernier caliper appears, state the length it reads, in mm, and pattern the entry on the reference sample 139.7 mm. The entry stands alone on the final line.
6.9 mm
